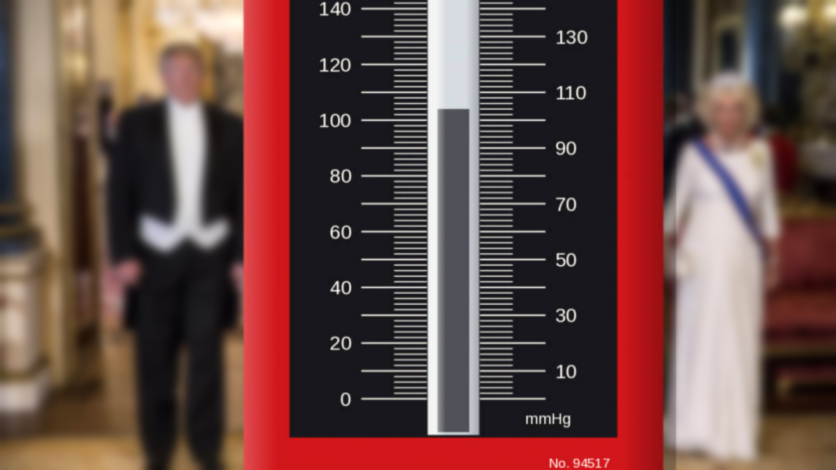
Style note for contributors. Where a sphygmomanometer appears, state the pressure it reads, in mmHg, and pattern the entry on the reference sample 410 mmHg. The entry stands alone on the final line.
104 mmHg
